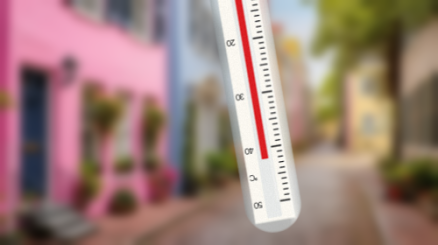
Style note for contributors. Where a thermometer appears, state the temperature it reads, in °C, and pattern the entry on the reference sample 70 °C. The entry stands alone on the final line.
42 °C
